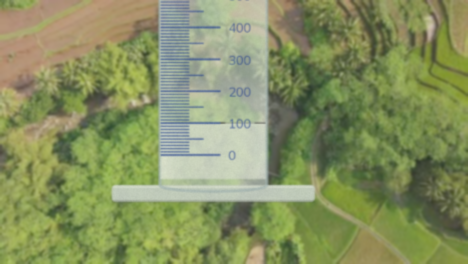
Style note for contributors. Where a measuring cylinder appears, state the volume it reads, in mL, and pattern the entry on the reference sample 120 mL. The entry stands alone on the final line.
100 mL
